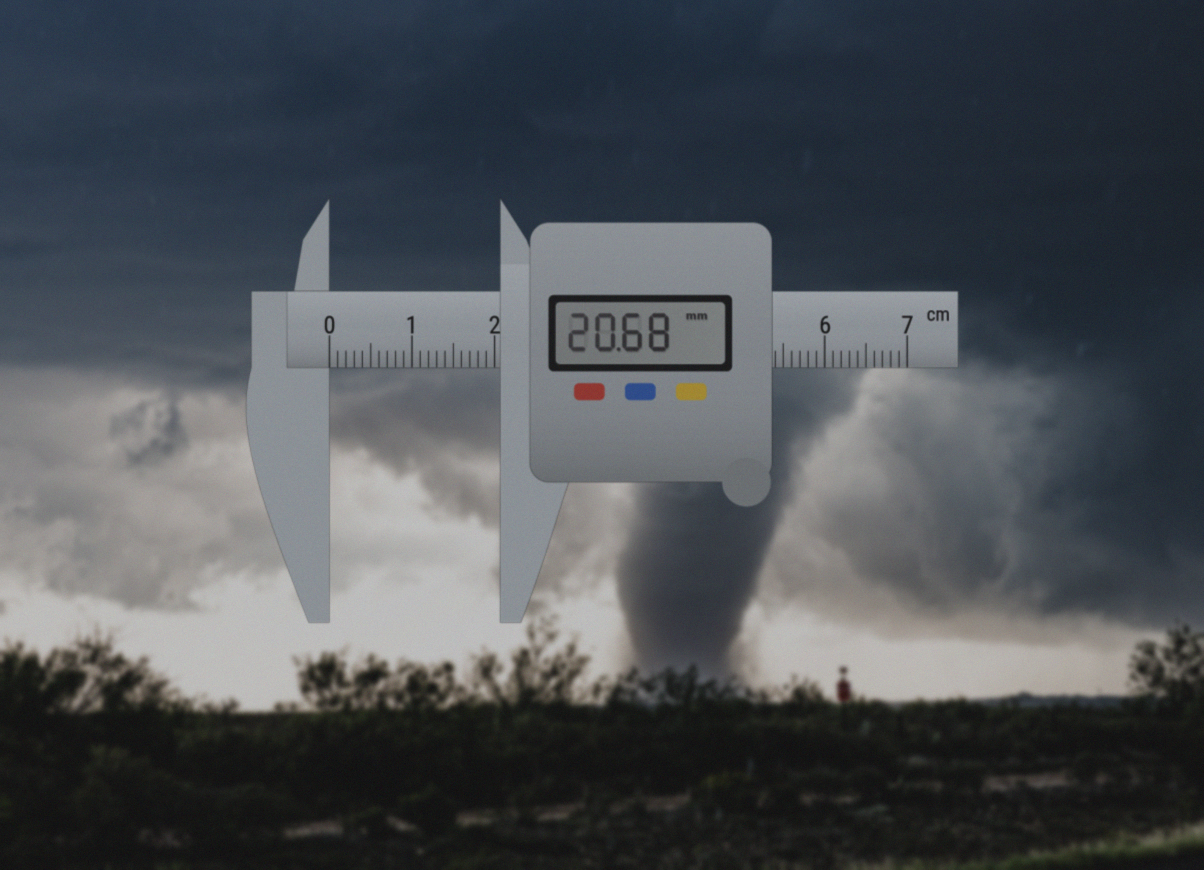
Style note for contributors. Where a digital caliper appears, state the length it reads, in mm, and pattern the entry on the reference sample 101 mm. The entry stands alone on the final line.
20.68 mm
